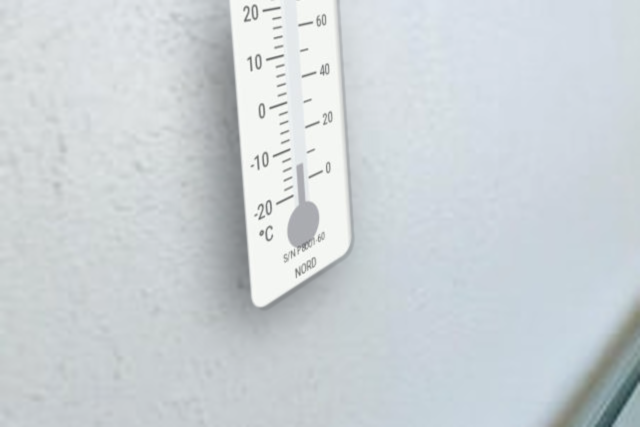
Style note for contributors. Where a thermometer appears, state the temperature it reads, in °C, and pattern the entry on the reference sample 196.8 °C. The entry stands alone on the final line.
-14 °C
